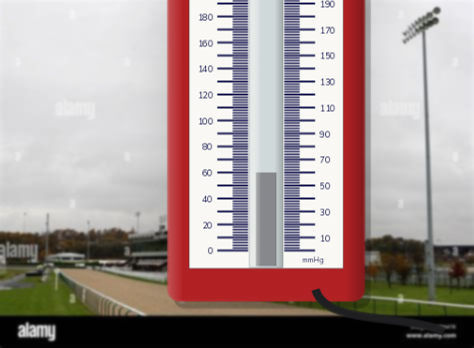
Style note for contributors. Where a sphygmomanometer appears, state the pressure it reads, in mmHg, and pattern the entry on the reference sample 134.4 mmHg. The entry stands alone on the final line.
60 mmHg
